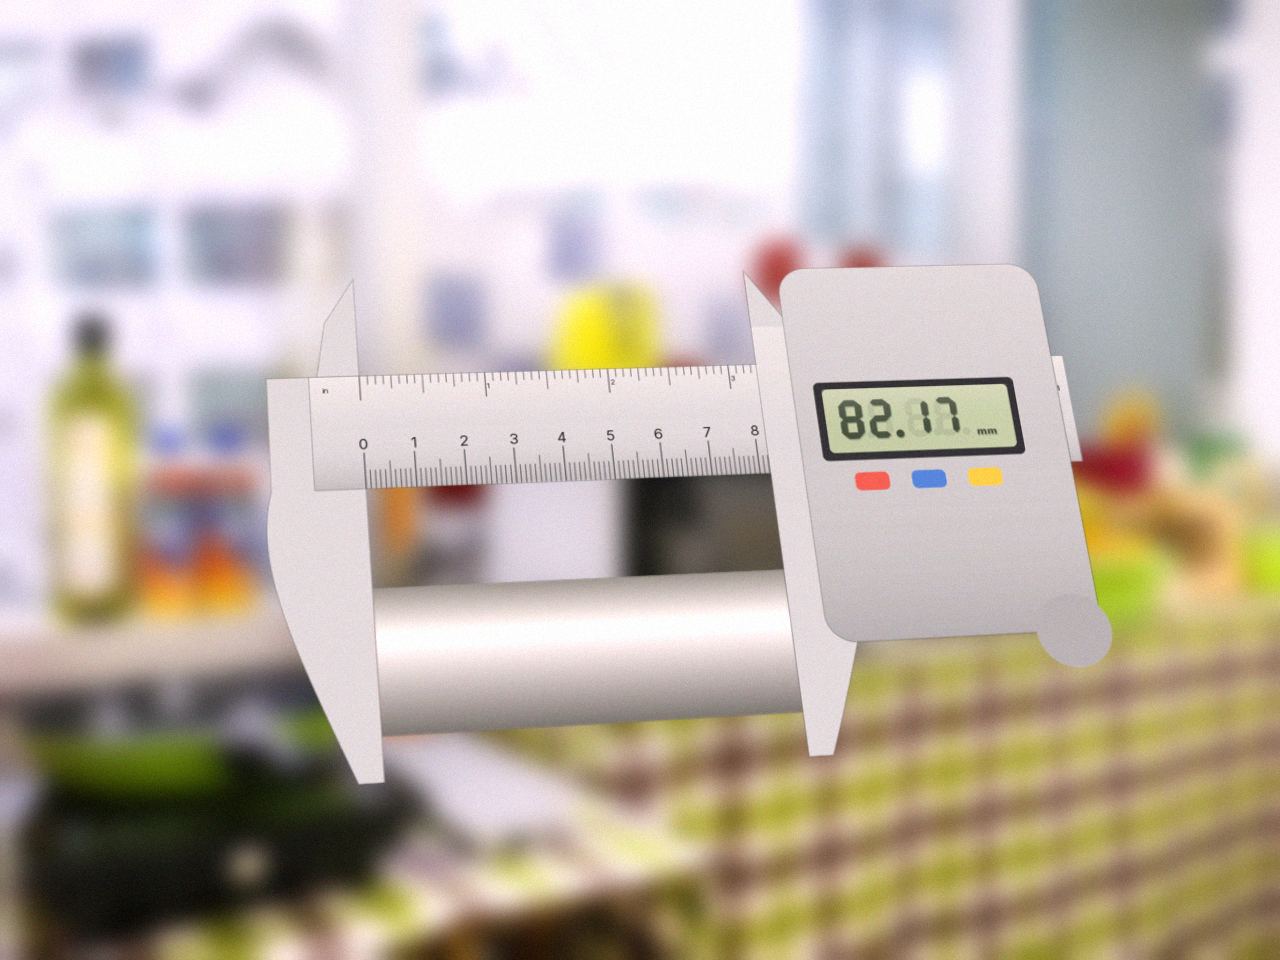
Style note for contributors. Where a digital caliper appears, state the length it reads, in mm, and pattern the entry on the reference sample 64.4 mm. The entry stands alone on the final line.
82.17 mm
